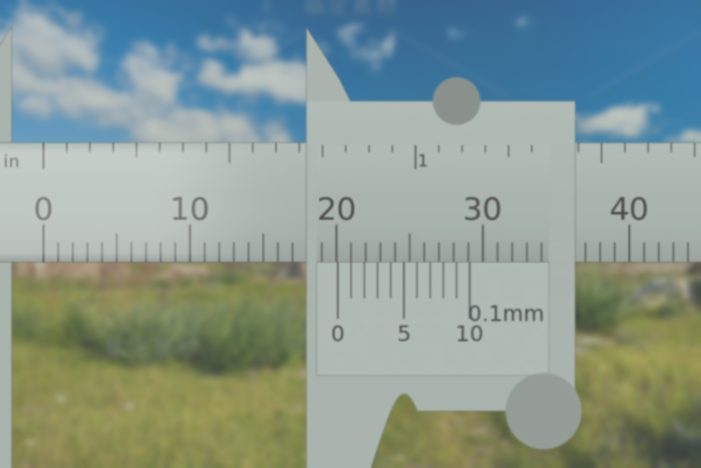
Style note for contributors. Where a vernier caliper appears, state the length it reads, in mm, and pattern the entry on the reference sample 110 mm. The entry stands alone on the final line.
20.1 mm
